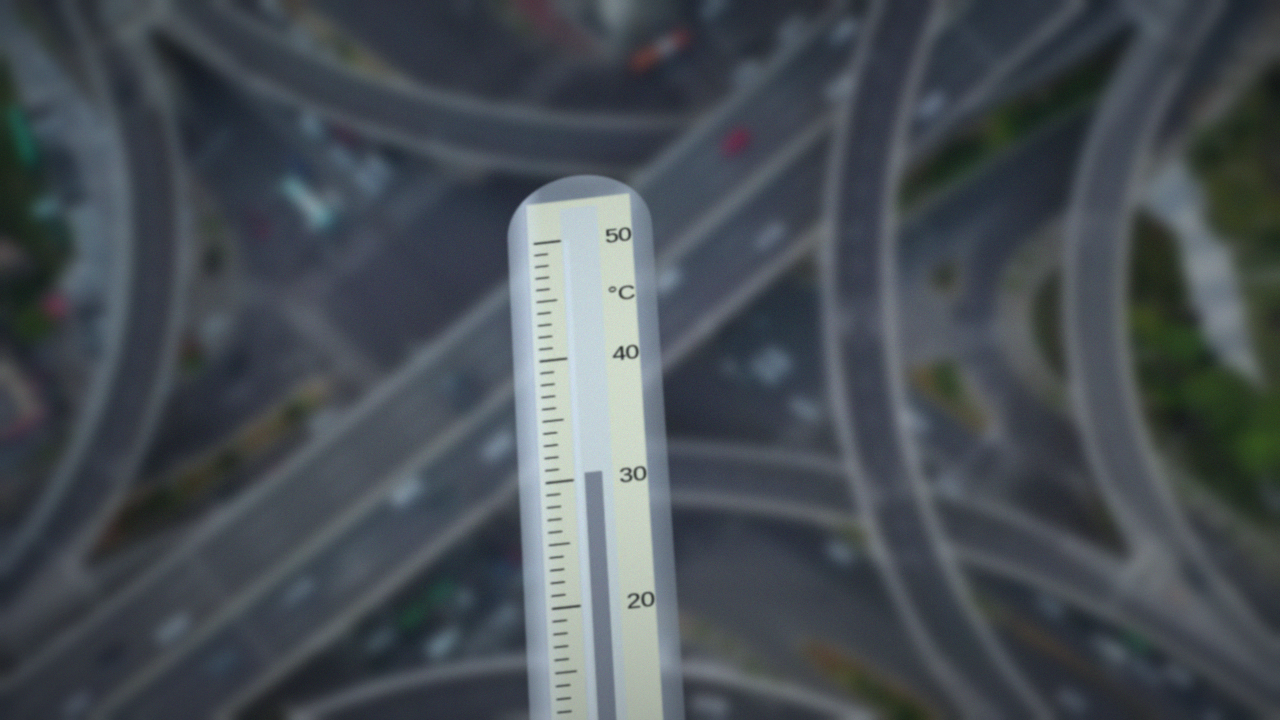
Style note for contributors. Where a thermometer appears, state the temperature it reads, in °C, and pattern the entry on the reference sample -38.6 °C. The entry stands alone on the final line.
30.5 °C
